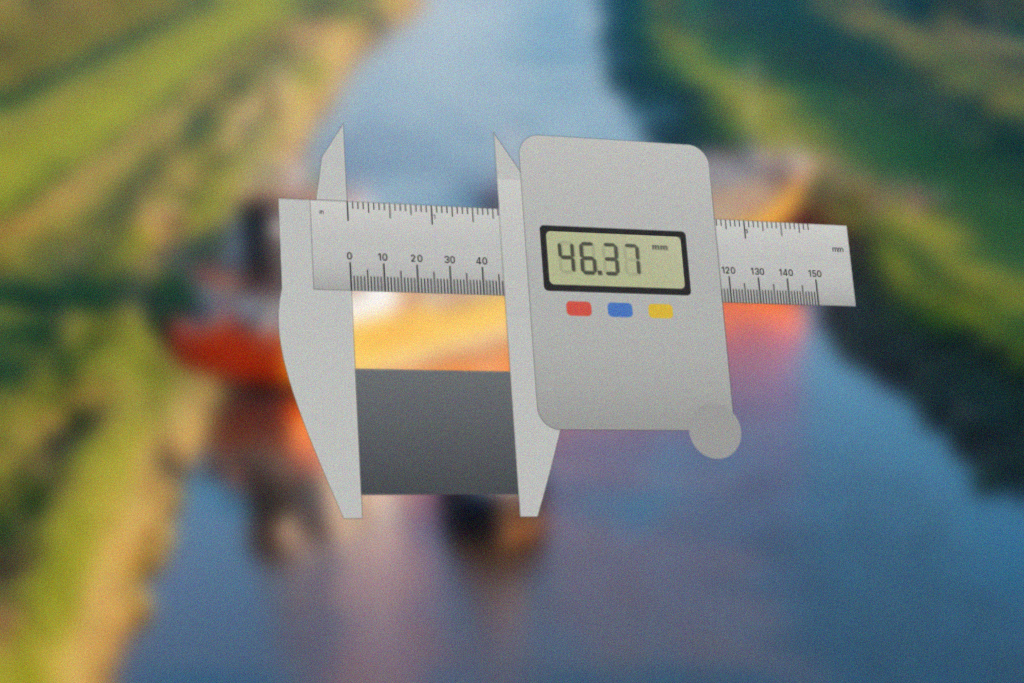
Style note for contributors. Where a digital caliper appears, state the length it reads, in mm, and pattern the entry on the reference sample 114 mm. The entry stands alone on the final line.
46.37 mm
